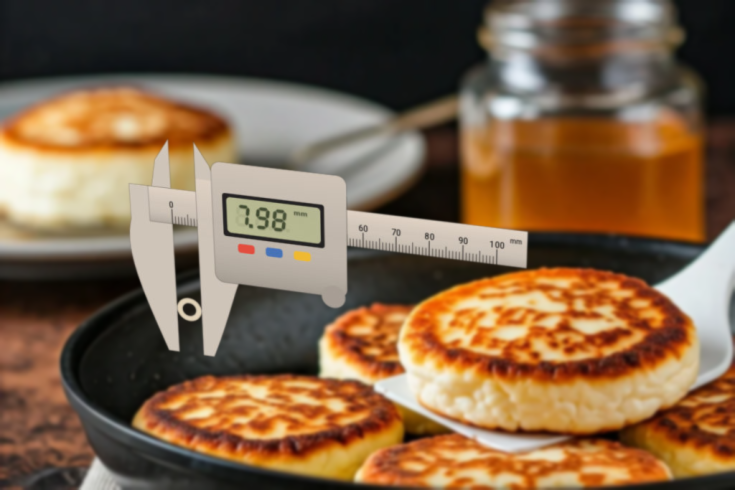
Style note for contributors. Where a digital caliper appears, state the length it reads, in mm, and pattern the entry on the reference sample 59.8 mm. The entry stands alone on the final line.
7.98 mm
